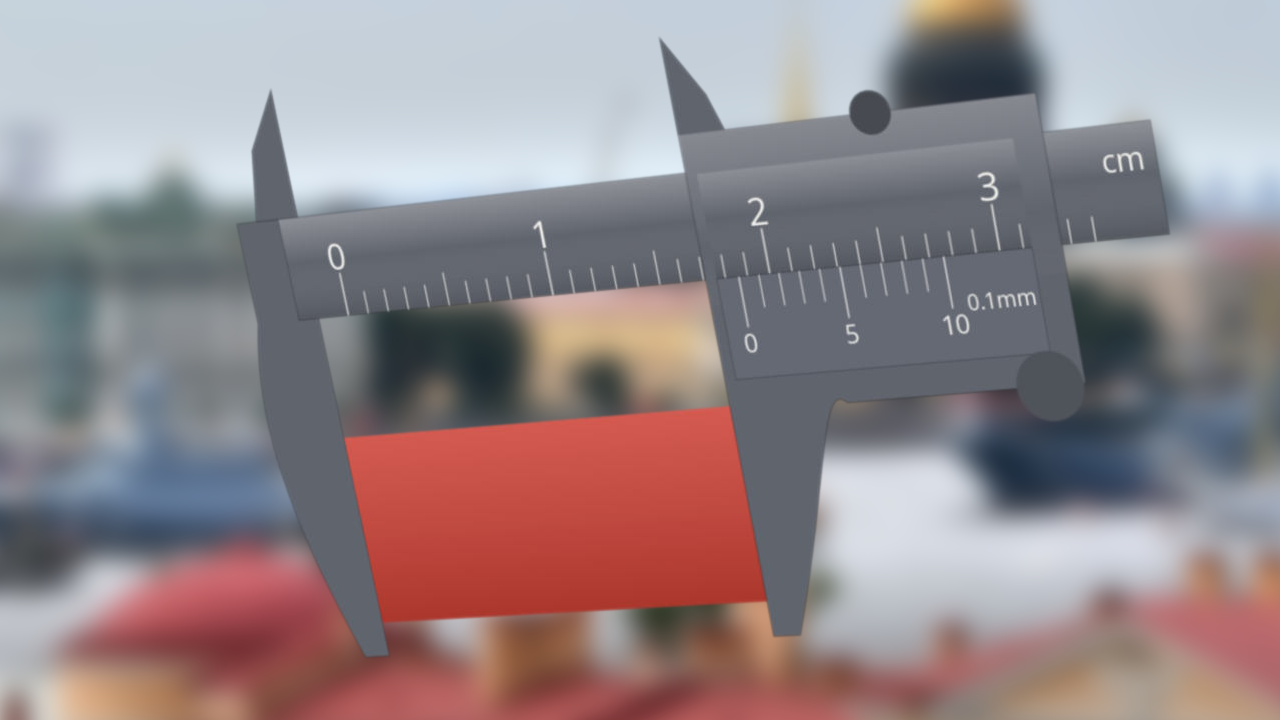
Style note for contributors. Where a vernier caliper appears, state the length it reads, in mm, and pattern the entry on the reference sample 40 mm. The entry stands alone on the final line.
18.6 mm
